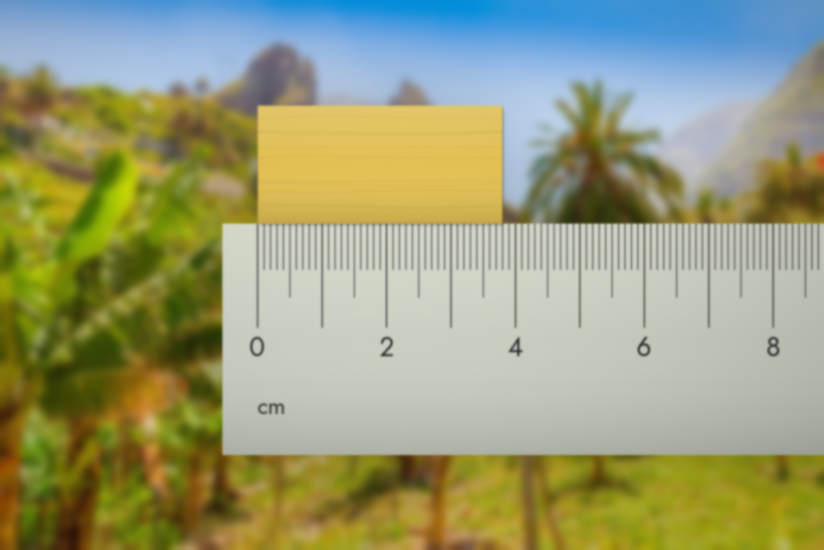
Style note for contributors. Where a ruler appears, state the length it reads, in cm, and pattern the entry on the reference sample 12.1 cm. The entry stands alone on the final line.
3.8 cm
